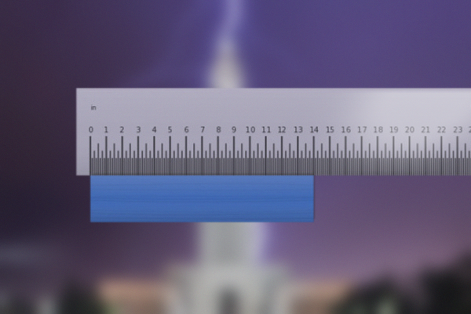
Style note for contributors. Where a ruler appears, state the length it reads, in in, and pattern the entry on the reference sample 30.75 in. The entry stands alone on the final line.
14 in
